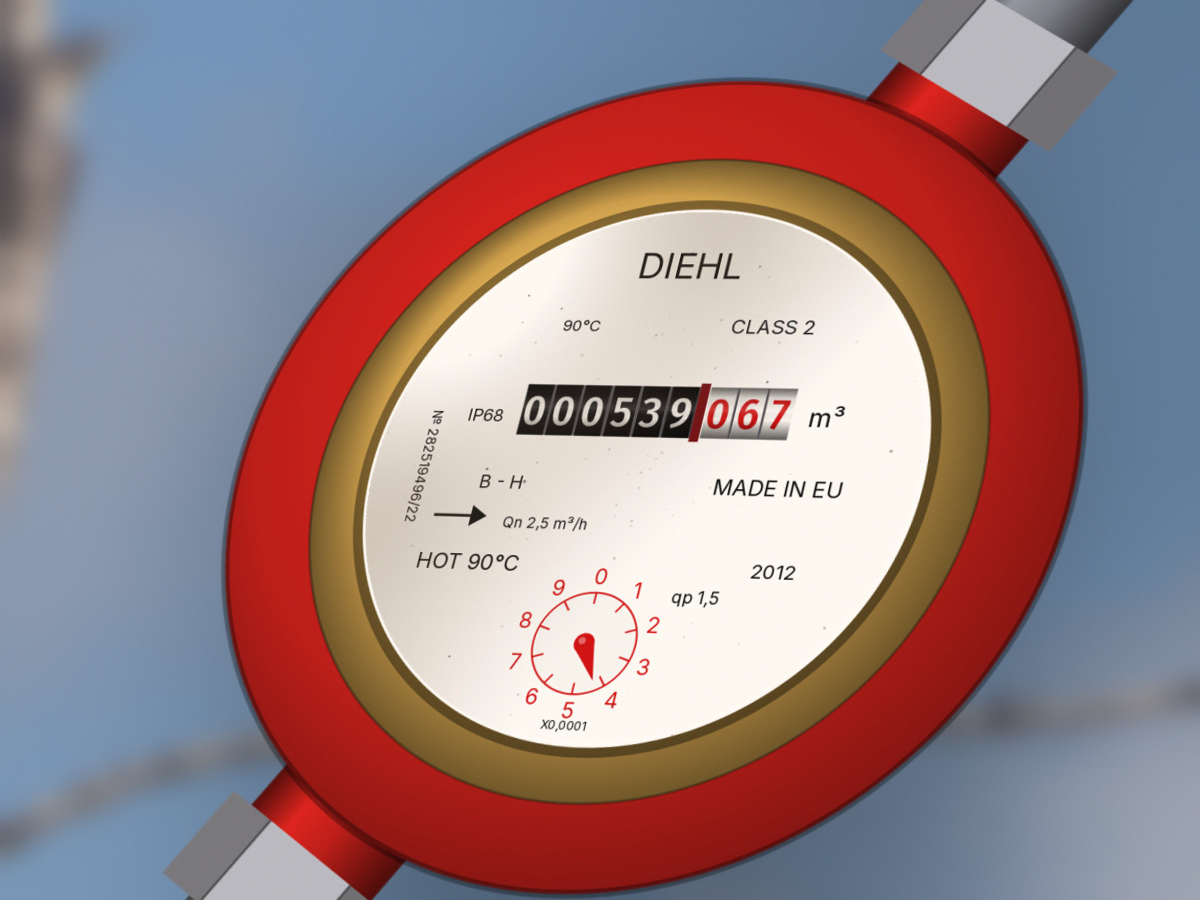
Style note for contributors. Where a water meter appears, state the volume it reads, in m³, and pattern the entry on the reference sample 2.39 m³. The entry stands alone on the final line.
539.0674 m³
